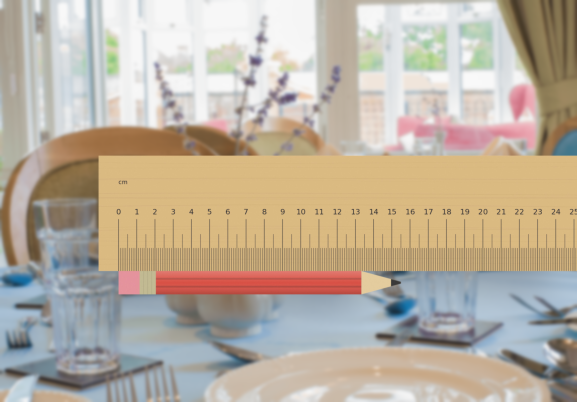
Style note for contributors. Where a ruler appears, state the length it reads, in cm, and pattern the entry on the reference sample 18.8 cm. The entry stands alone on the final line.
15.5 cm
